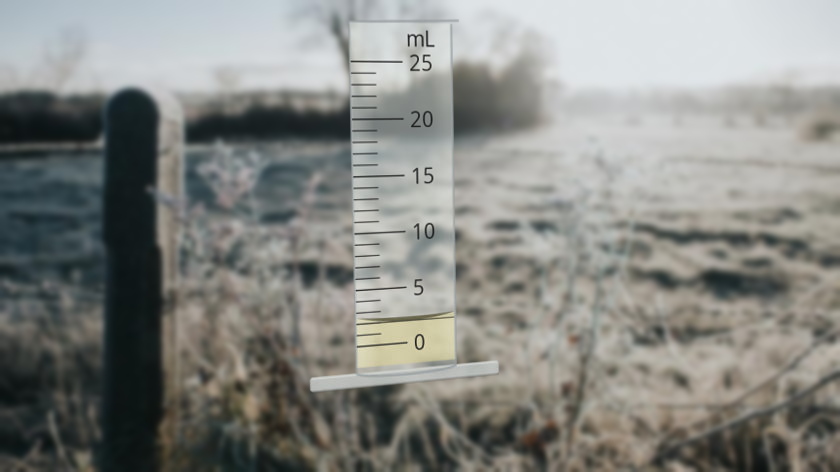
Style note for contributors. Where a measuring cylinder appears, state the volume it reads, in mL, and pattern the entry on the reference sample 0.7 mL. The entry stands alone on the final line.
2 mL
